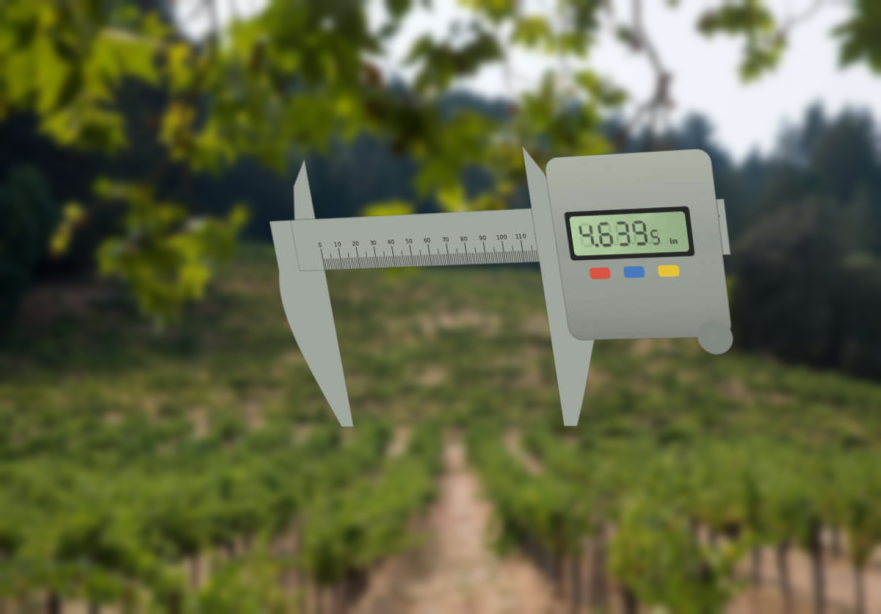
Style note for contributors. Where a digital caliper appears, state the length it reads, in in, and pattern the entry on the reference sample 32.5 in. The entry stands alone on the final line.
4.6395 in
